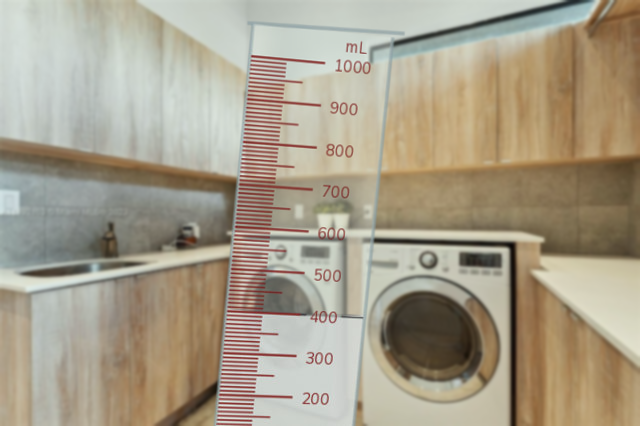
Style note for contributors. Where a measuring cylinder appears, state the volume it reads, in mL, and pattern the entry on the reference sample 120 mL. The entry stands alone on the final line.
400 mL
